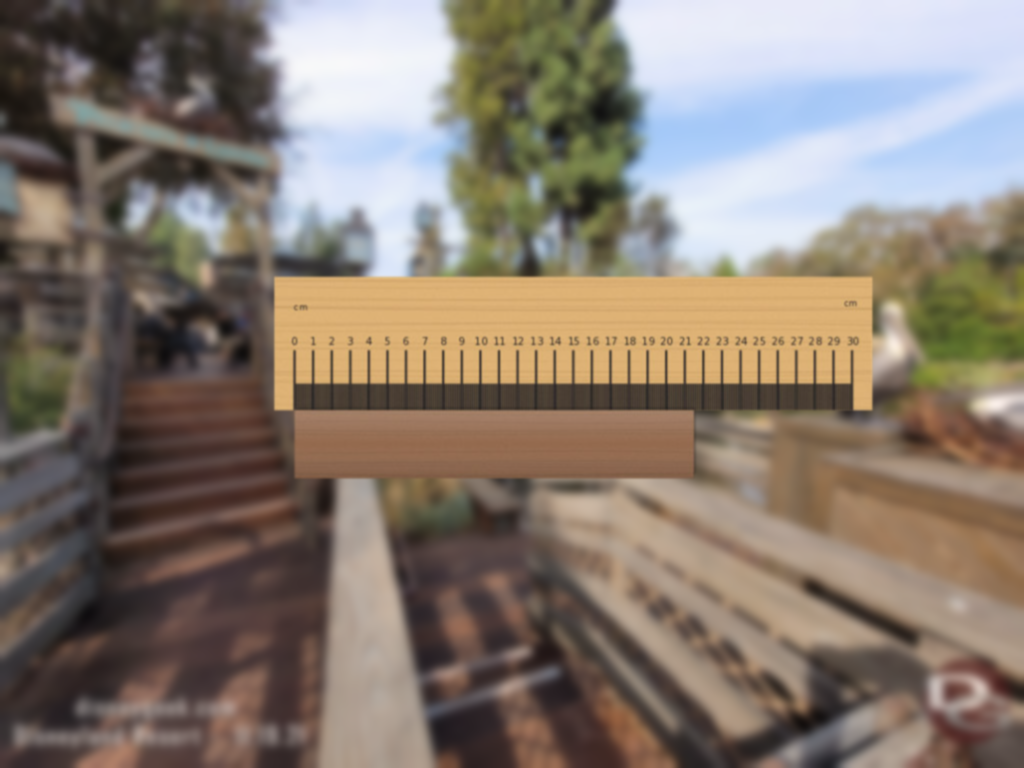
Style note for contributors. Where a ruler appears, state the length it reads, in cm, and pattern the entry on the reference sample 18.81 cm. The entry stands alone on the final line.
21.5 cm
